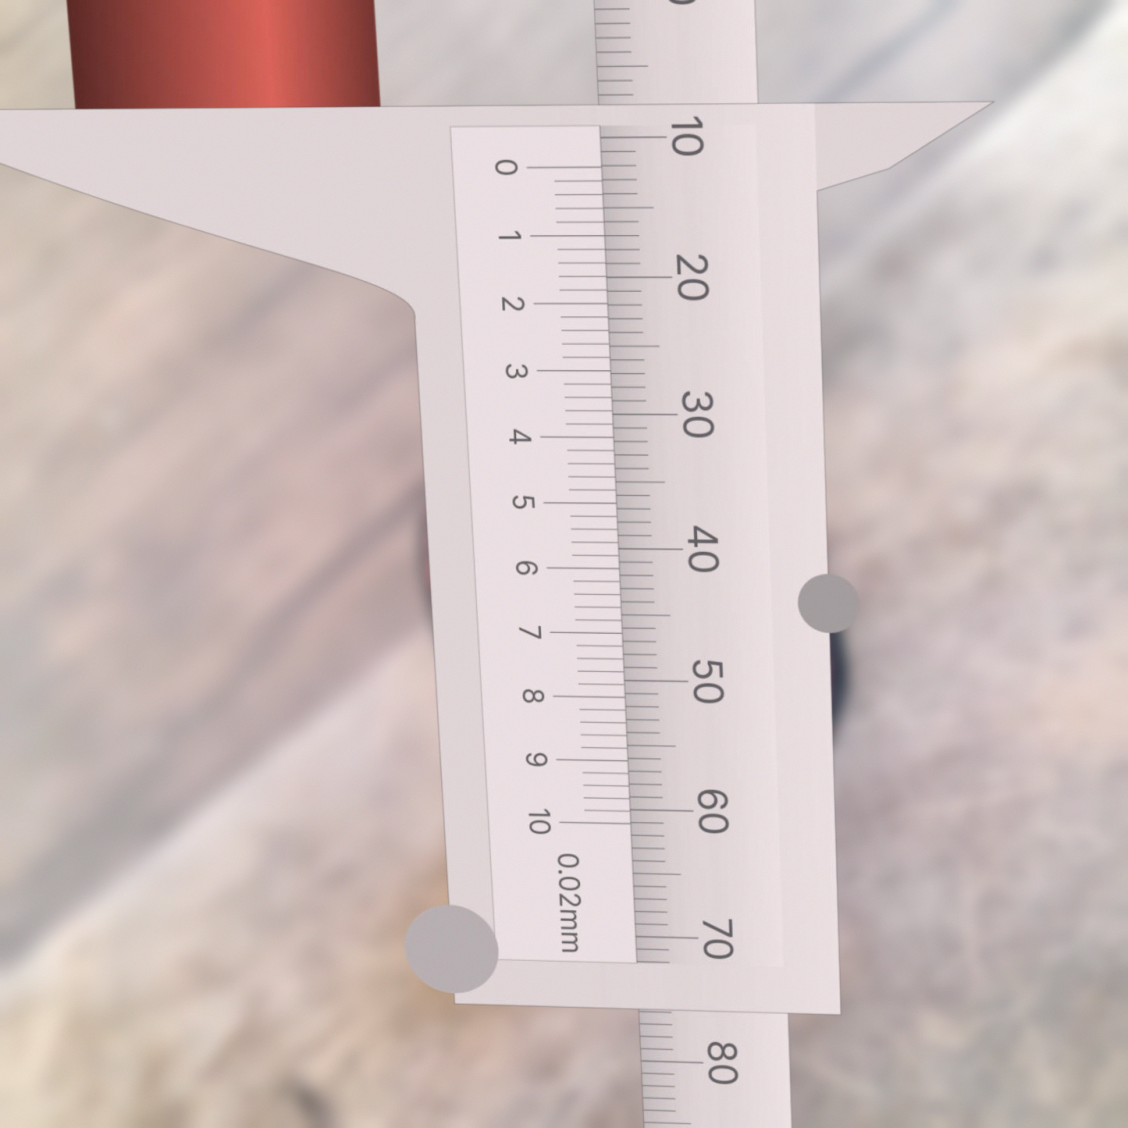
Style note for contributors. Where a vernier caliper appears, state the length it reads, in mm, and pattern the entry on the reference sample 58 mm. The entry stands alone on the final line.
12.1 mm
